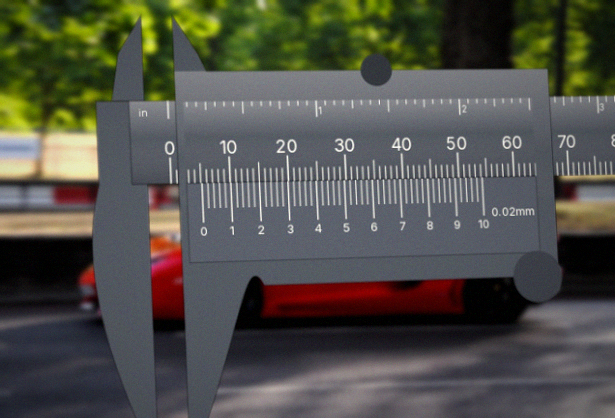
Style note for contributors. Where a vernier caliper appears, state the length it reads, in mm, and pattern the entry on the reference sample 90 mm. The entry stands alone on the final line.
5.2 mm
